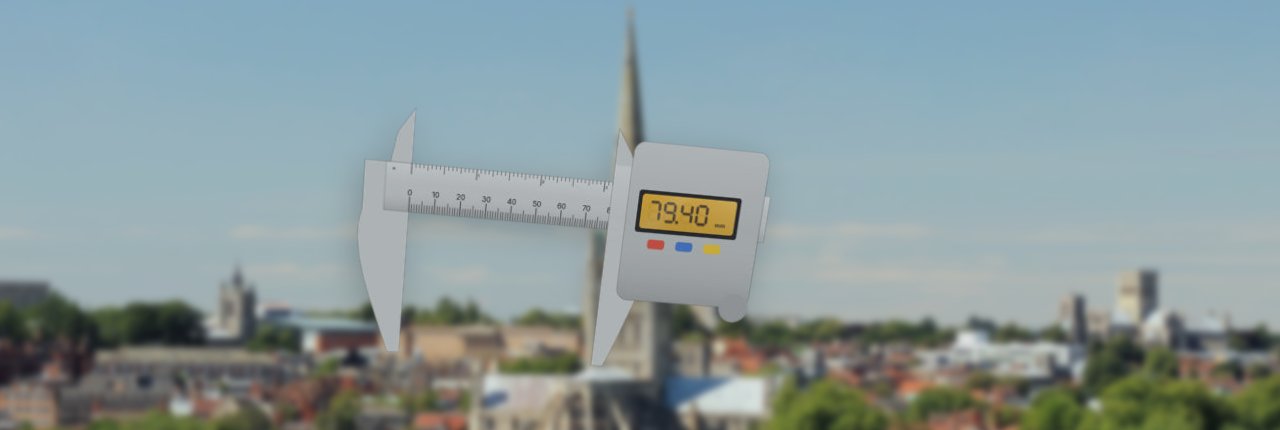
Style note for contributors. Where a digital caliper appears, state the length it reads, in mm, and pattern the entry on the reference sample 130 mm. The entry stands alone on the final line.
79.40 mm
